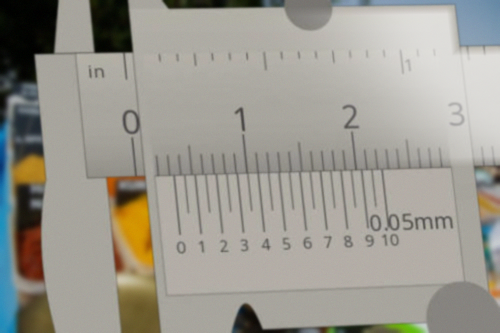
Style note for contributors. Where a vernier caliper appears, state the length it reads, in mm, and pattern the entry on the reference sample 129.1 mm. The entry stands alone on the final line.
3.4 mm
